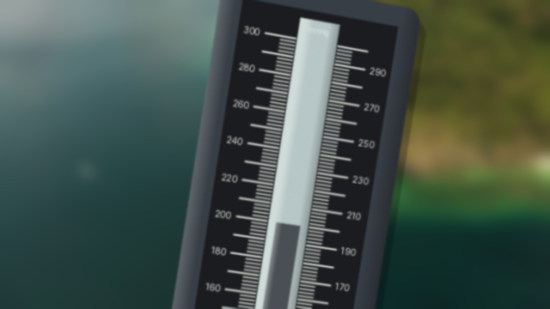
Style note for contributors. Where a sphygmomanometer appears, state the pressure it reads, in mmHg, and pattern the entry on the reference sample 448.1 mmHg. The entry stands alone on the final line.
200 mmHg
